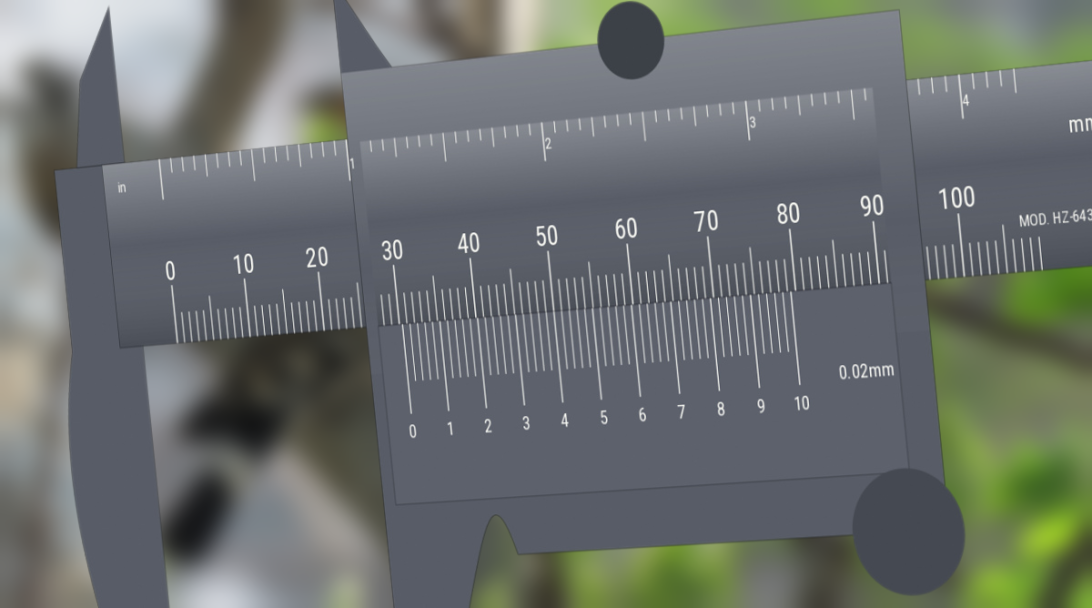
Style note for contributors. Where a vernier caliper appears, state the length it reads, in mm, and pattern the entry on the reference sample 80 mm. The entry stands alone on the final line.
30.4 mm
